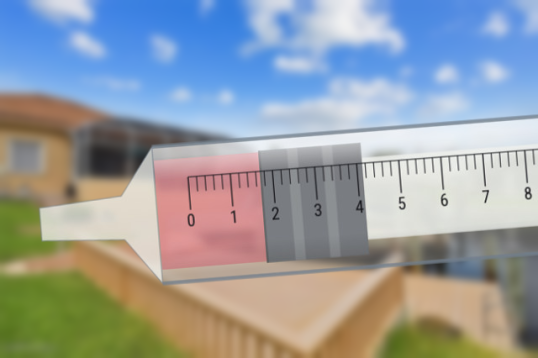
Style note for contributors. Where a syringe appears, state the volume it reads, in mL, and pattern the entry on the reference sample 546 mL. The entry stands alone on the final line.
1.7 mL
